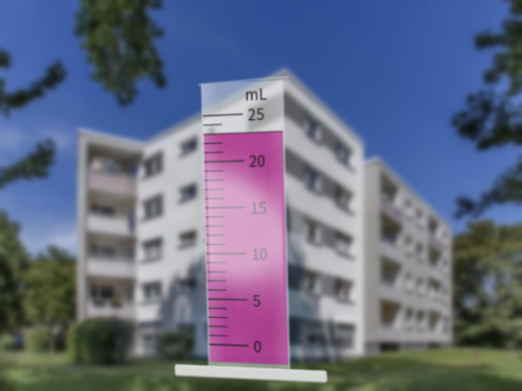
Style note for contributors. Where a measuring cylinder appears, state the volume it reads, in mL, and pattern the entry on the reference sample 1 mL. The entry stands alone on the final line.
23 mL
